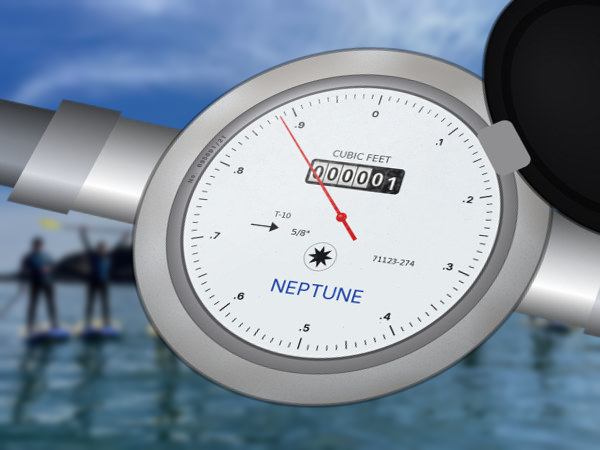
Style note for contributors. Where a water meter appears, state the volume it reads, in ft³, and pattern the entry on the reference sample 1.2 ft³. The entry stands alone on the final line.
0.88 ft³
